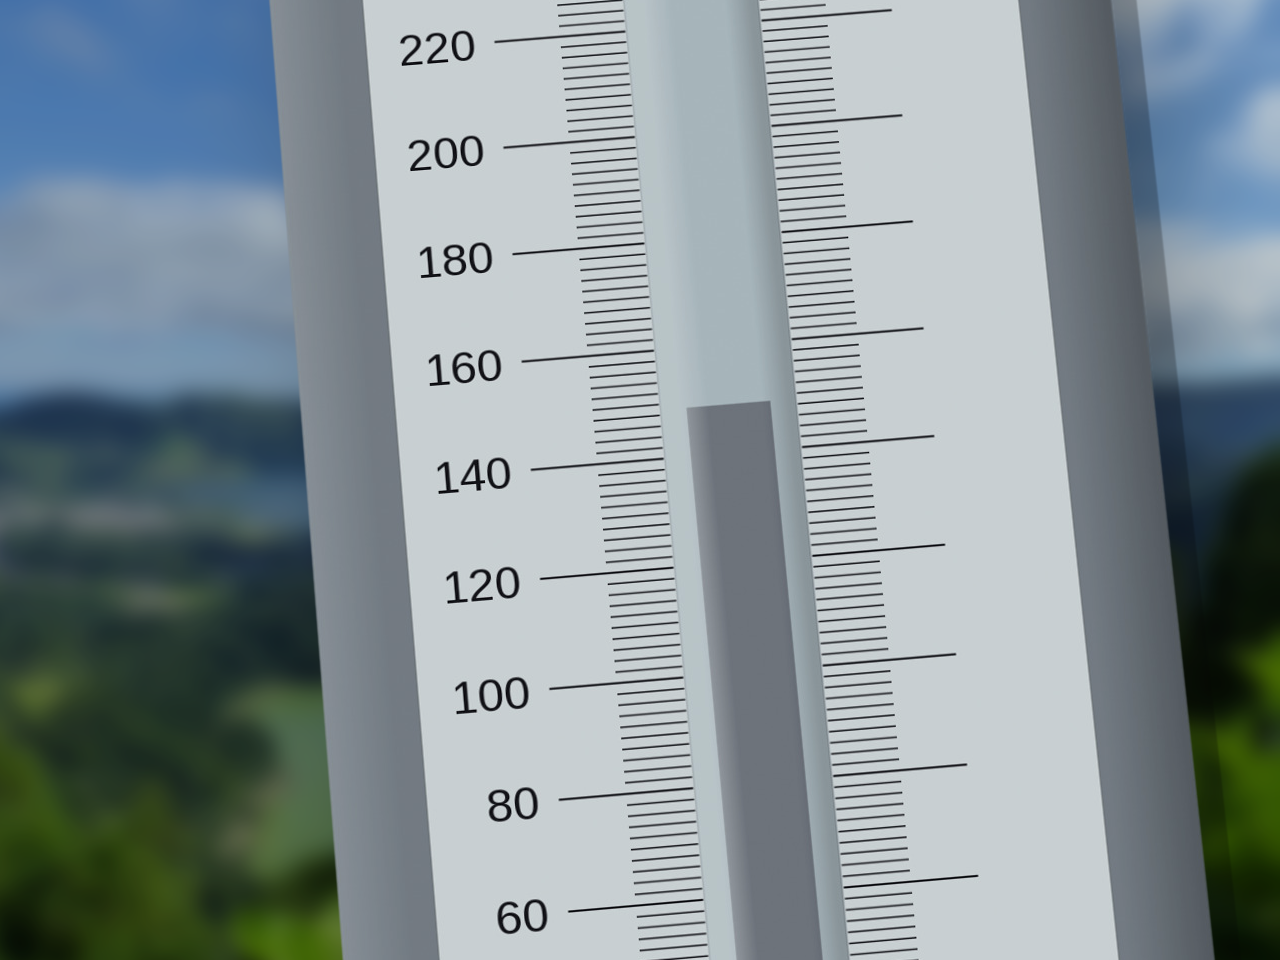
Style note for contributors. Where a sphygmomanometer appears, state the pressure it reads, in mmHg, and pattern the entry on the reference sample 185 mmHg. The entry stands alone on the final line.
149 mmHg
